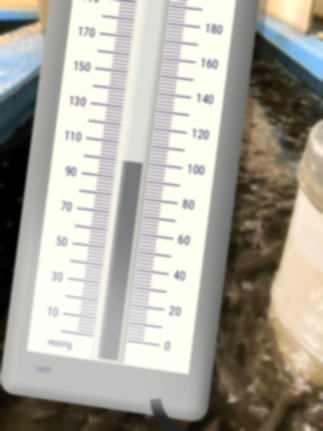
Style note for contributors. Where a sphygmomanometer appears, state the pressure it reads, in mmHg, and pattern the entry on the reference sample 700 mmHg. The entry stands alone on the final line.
100 mmHg
